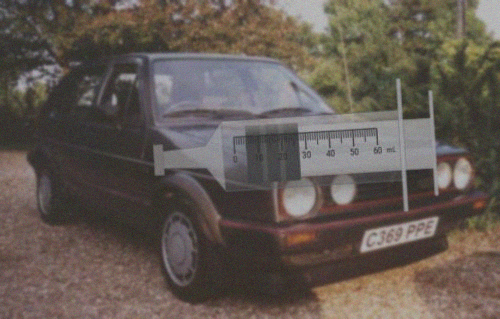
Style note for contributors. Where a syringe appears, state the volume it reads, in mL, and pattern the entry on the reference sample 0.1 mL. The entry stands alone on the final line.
5 mL
